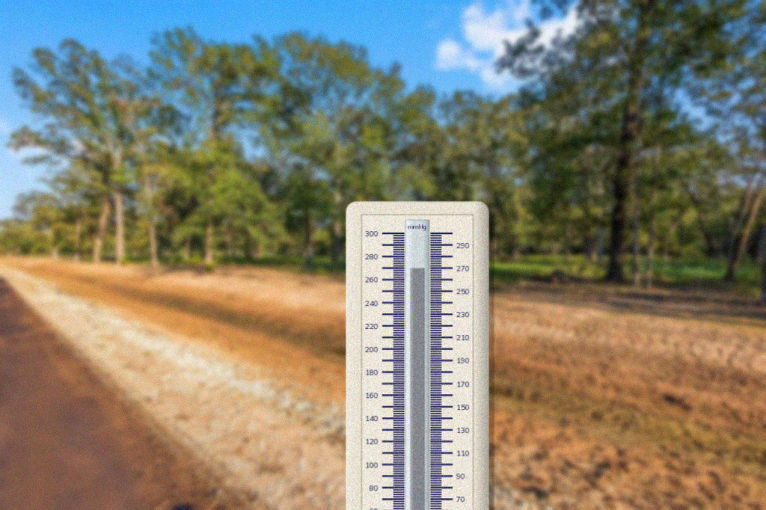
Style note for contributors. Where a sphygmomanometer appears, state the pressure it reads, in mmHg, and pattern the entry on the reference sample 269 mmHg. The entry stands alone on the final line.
270 mmHg
